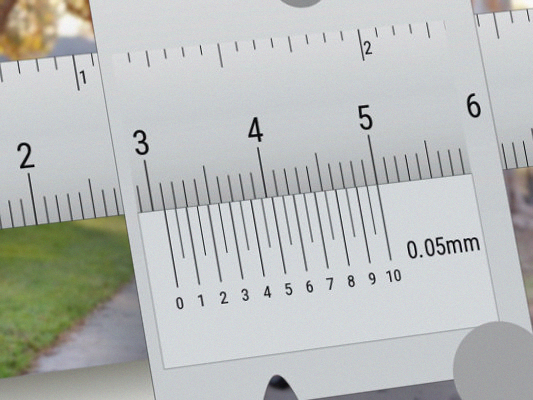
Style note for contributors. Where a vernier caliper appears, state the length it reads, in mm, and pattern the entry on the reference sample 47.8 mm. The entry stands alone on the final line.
31.0 mm
